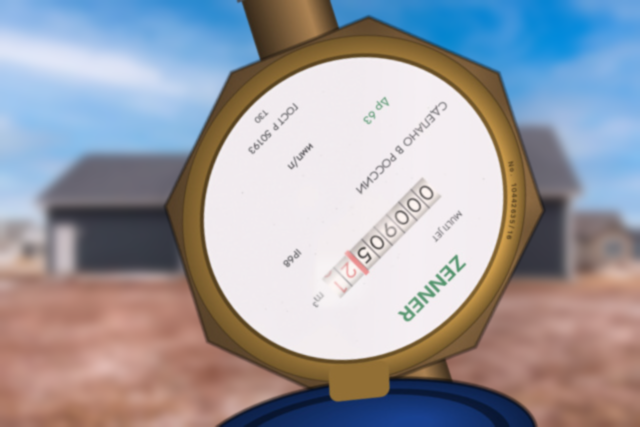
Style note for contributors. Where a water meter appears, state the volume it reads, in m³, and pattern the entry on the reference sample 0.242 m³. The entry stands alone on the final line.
905.21 m³
